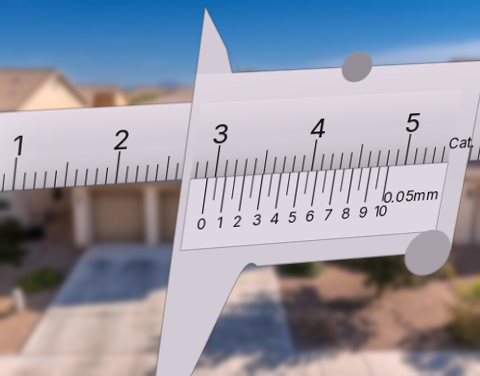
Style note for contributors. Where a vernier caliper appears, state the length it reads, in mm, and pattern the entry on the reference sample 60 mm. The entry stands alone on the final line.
29.2 mm
